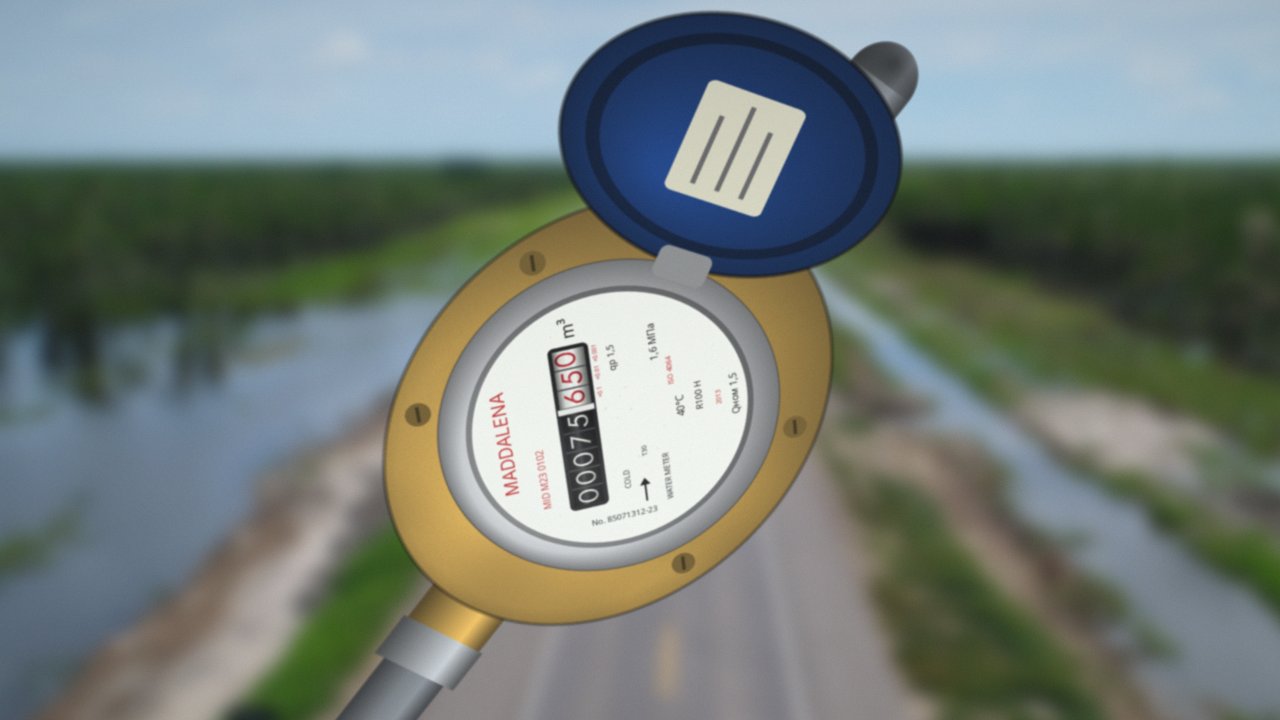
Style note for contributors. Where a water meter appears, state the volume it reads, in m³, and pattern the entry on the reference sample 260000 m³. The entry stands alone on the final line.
75.650 m³
